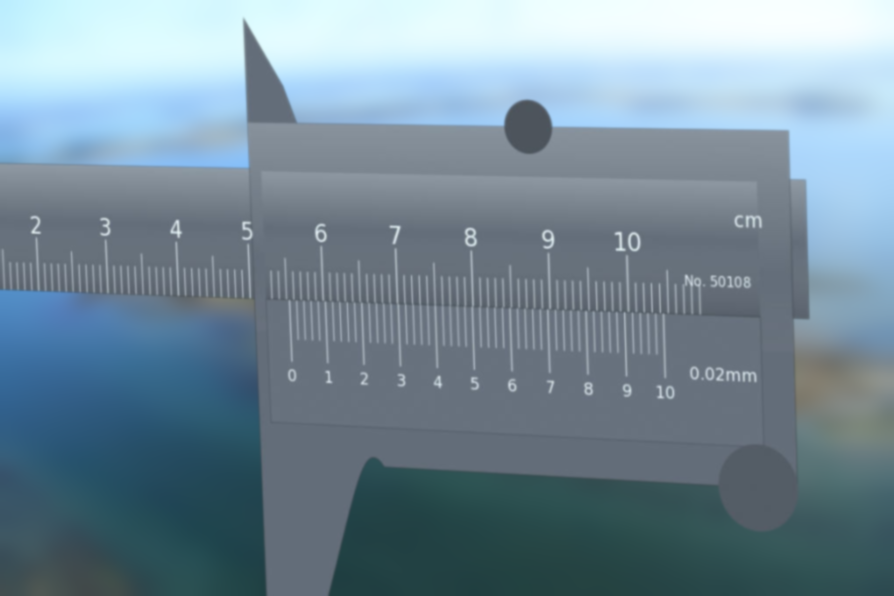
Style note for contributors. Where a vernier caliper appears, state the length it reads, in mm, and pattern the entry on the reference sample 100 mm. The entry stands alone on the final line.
55.4 mm
